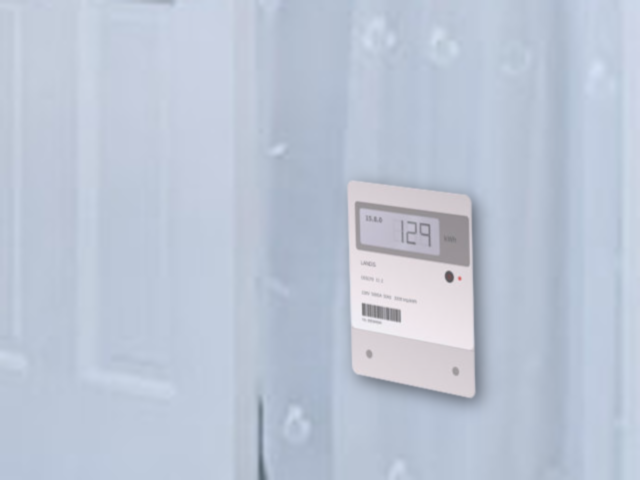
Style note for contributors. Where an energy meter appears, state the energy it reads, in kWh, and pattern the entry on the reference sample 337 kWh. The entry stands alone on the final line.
129 kWh
